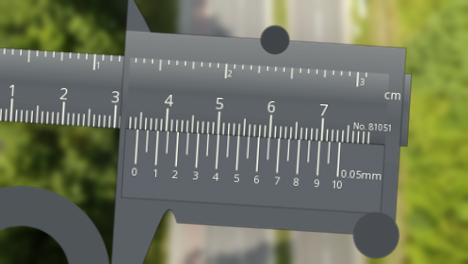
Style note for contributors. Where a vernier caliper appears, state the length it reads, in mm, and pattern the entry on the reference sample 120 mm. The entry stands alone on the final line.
34.5 mm
